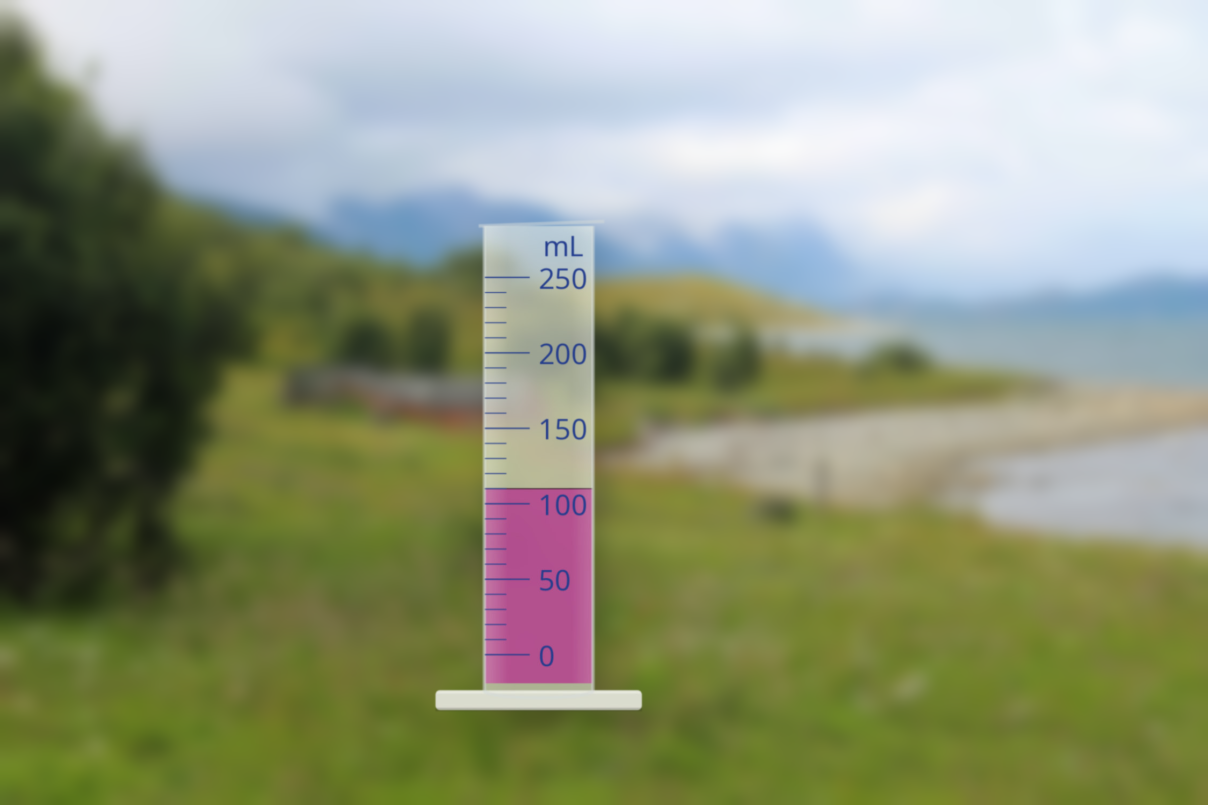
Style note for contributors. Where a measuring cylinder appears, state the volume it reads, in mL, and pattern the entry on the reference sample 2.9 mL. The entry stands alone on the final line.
110 mL
